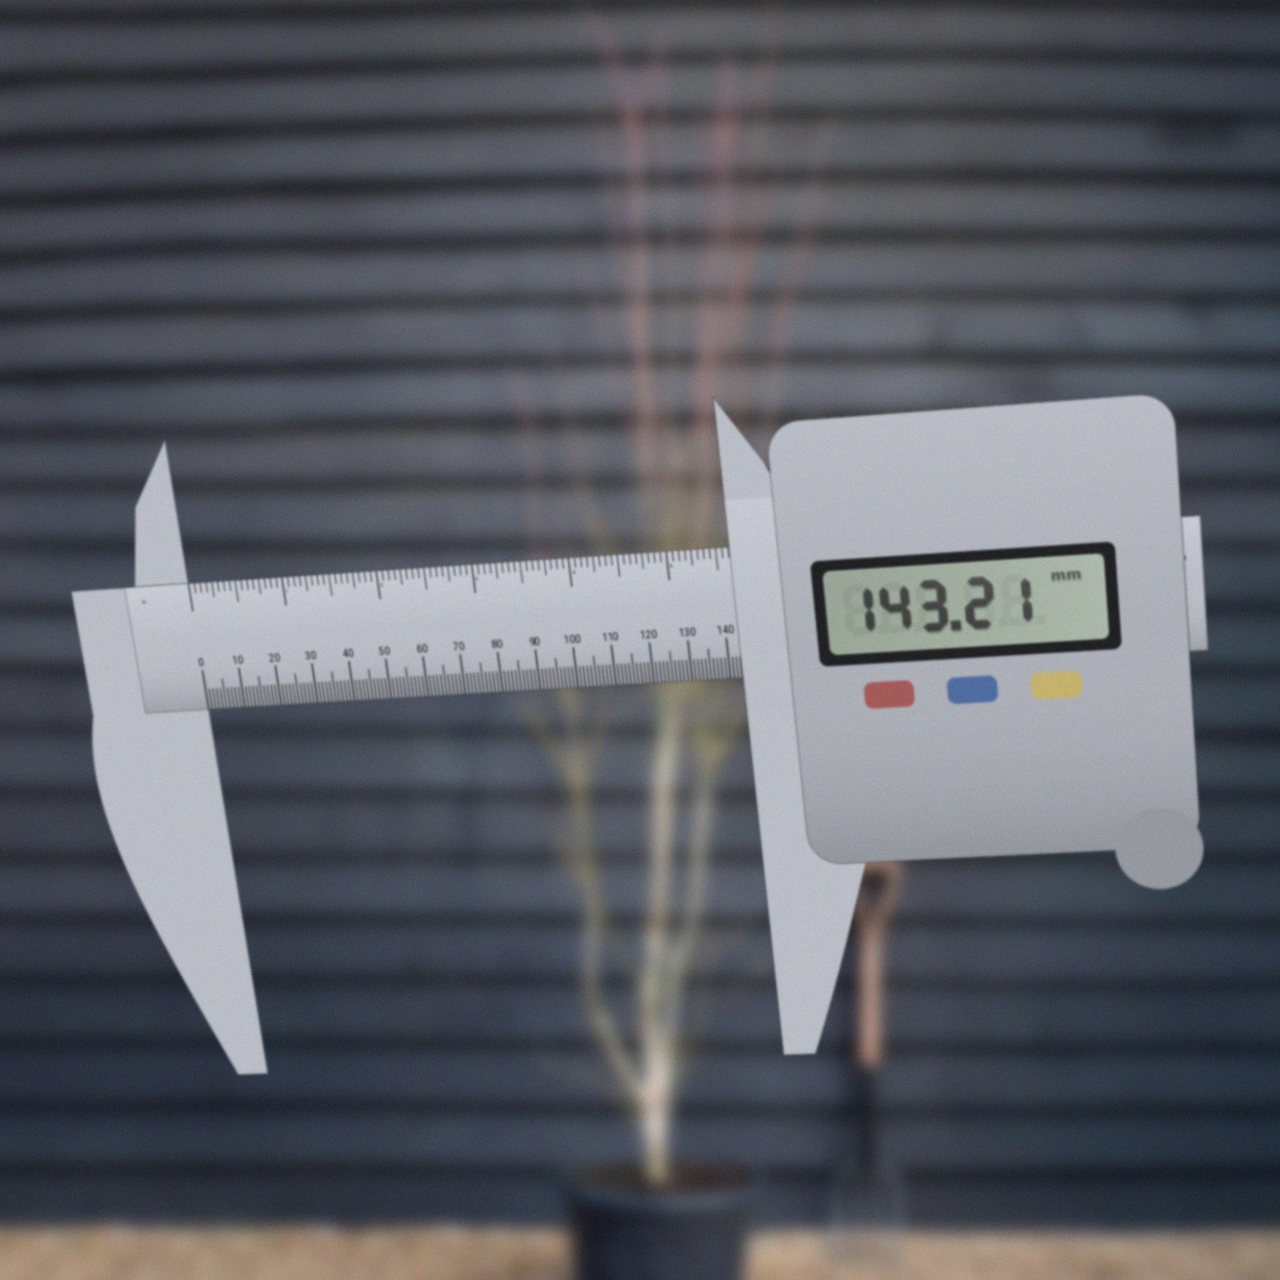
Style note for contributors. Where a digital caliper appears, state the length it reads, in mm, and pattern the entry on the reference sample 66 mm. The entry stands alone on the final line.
143.21 mm
